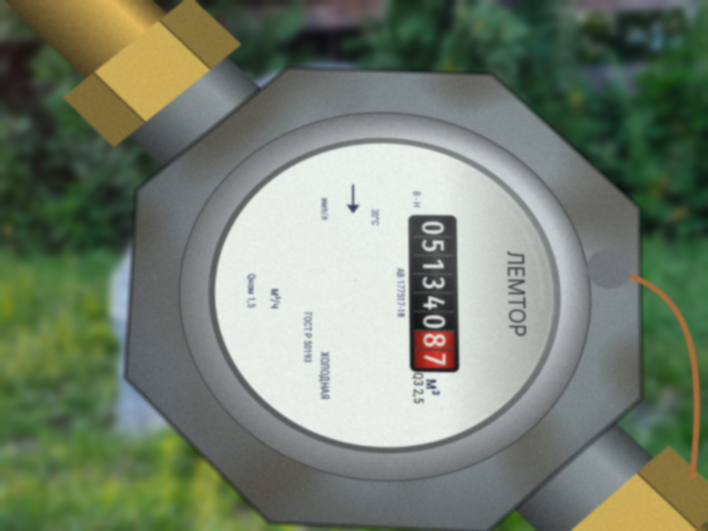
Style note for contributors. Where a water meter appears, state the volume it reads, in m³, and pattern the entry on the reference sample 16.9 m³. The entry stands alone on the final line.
51340.87 m³
